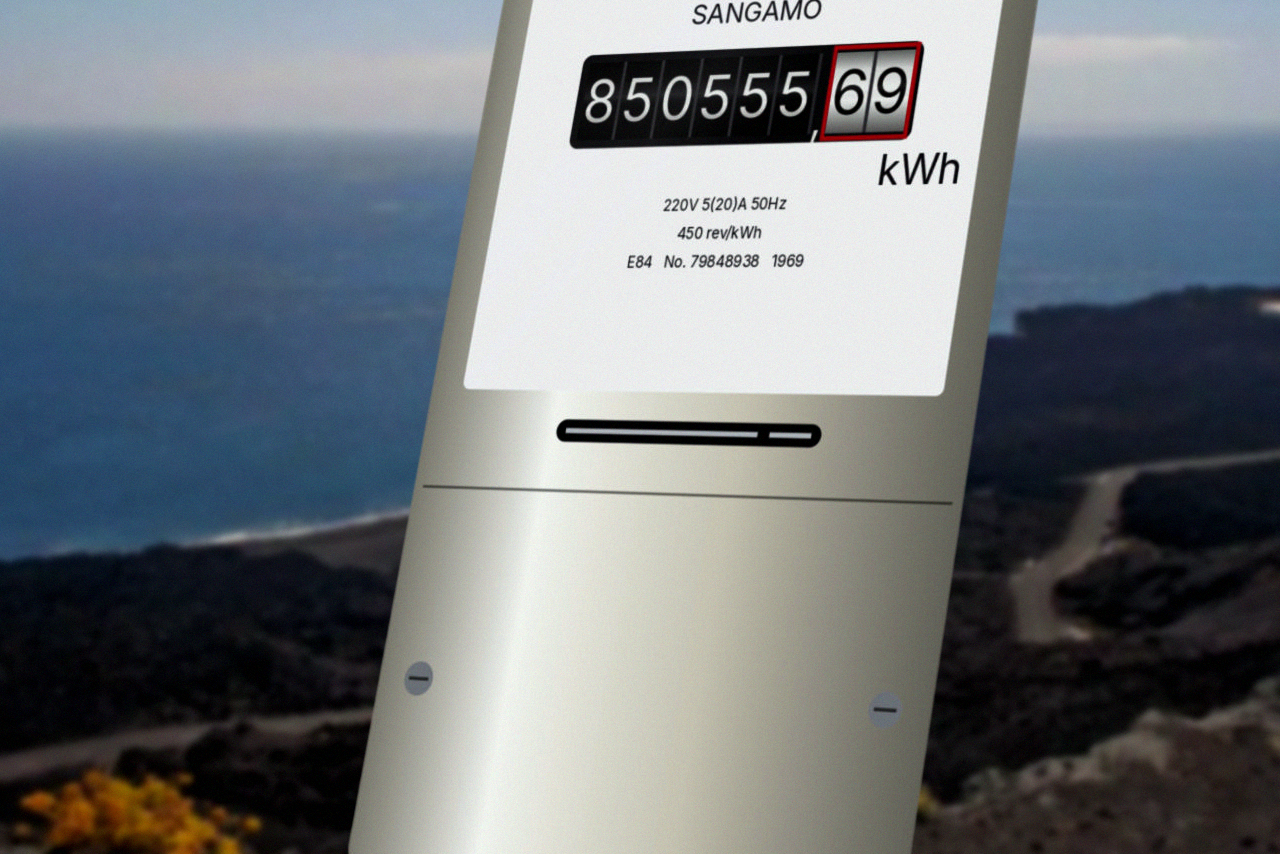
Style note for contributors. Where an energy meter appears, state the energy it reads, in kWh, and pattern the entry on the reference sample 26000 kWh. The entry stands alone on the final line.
850555.69 kWh
